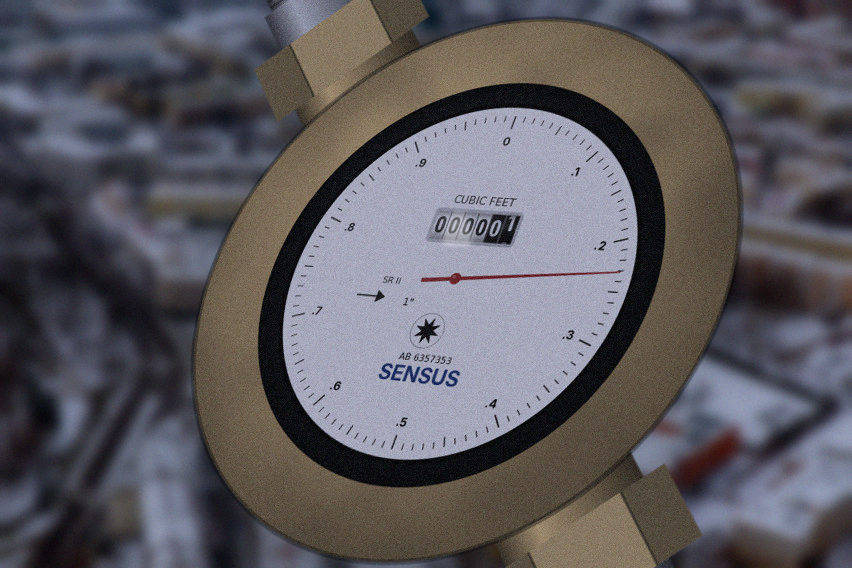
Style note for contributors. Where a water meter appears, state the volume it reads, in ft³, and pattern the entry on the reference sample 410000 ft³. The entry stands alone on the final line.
1.23 ft³
